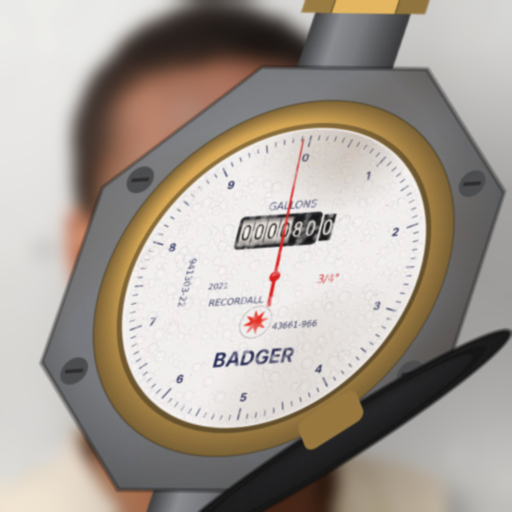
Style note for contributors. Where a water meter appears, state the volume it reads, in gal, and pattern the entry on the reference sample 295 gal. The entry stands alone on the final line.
799.9 gal
